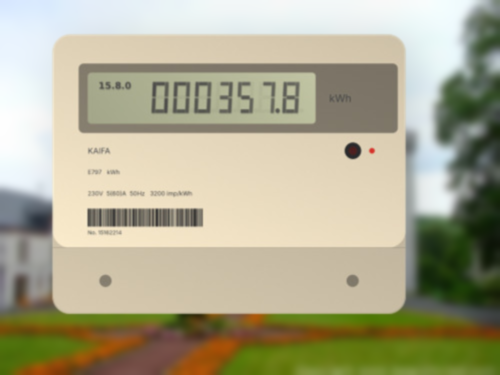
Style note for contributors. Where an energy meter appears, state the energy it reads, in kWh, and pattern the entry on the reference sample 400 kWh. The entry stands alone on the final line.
357.8 kWh
